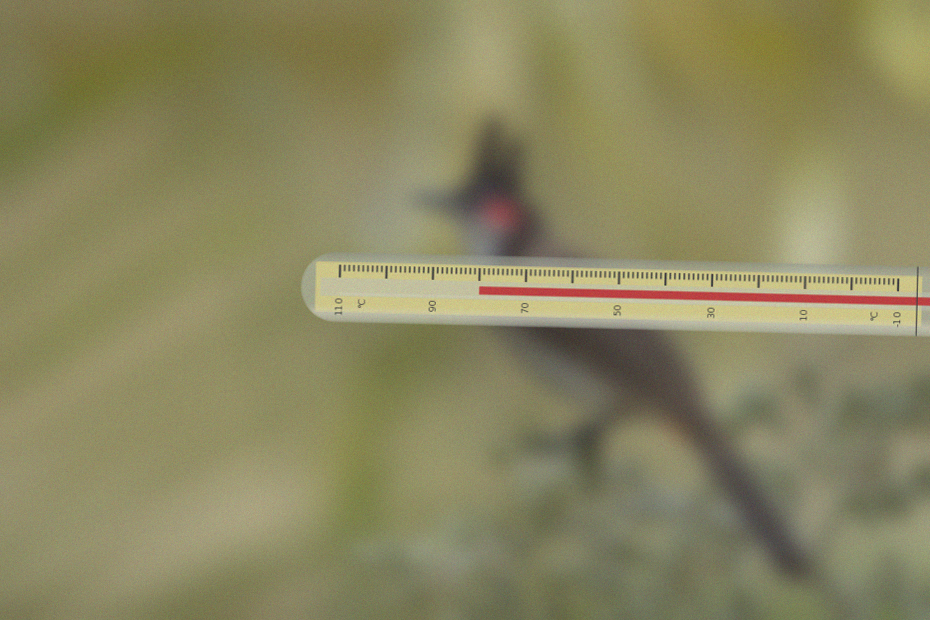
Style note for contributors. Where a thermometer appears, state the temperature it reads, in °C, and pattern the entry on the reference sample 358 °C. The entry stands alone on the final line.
80 °C
